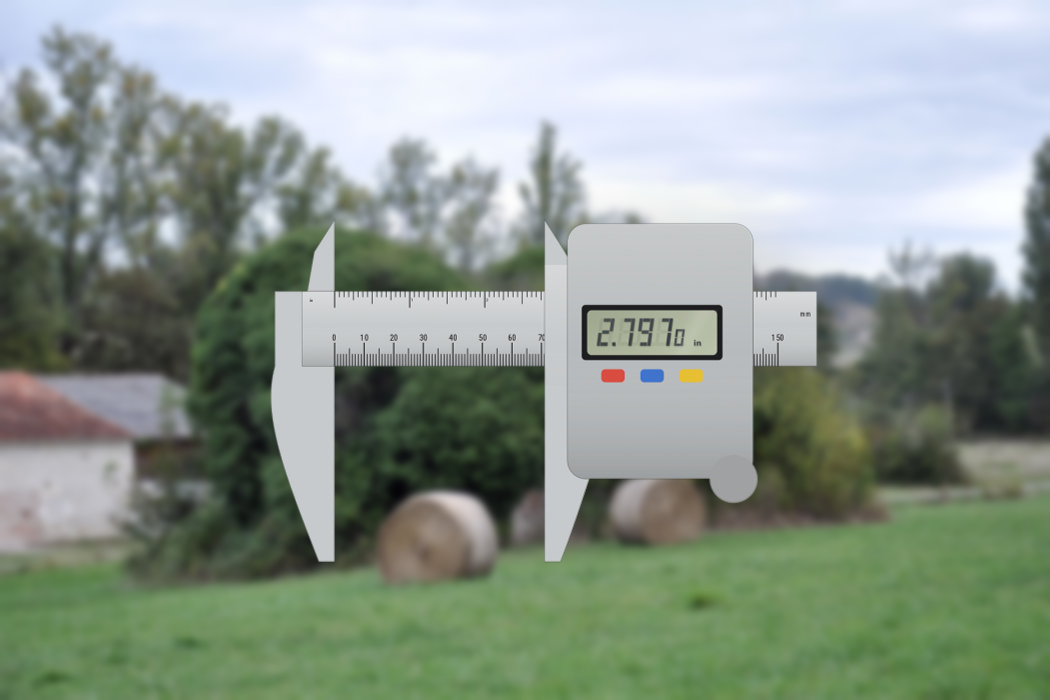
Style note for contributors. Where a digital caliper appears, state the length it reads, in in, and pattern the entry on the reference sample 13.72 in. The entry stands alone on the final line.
2.7970 in
